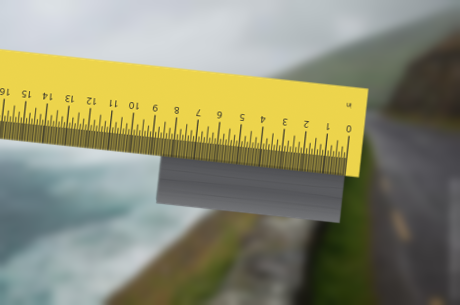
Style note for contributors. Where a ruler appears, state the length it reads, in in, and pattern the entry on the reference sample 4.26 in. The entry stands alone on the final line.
8.5 in
